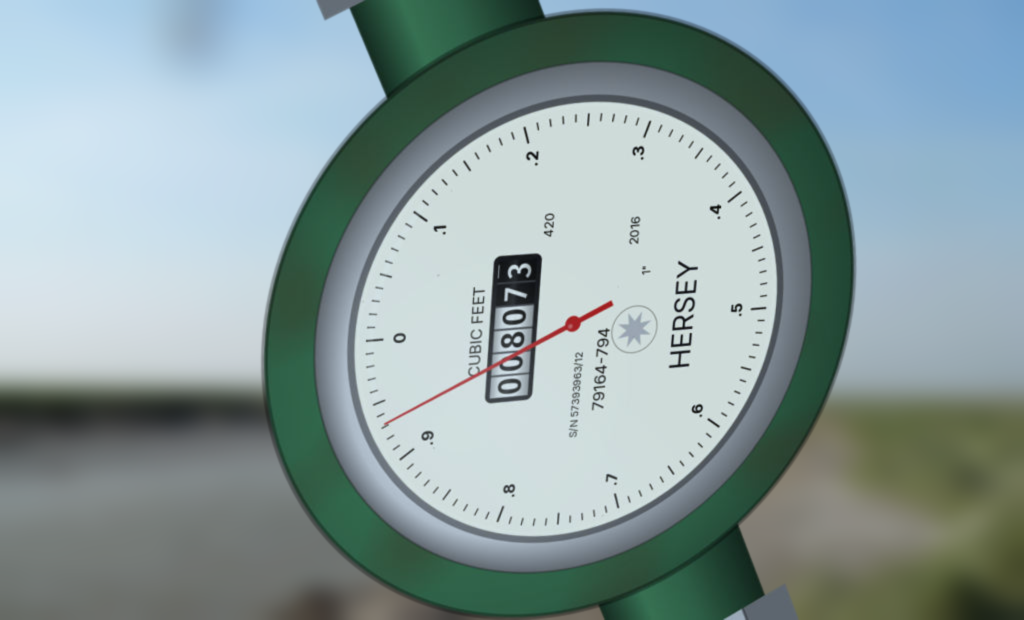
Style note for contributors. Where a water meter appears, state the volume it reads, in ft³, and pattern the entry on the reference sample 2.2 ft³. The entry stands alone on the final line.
8072.93 ft³
